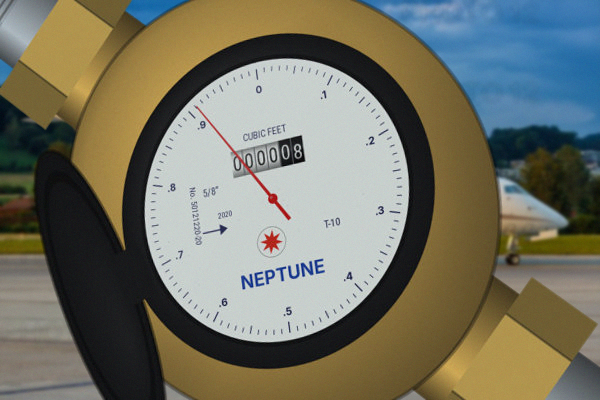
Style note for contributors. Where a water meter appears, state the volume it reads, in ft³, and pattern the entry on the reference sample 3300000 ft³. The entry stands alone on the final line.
7.91 ft³
